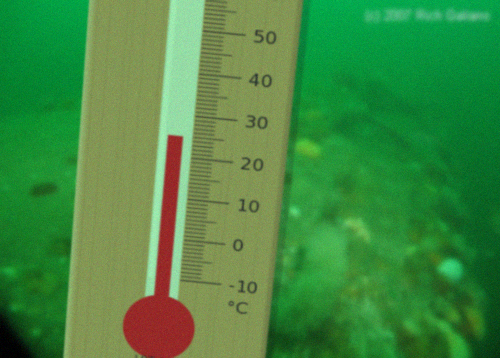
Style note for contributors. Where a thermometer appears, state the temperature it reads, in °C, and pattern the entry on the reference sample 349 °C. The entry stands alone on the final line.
25 °C
